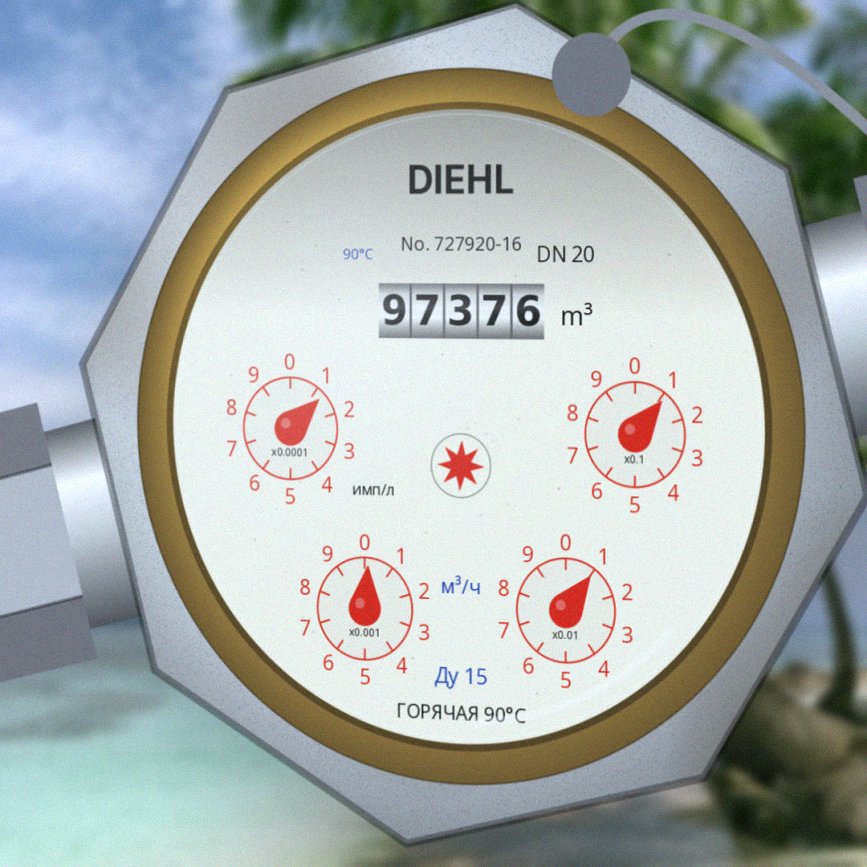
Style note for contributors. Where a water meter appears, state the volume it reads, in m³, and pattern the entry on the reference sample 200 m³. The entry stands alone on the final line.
97376.1101 m³
